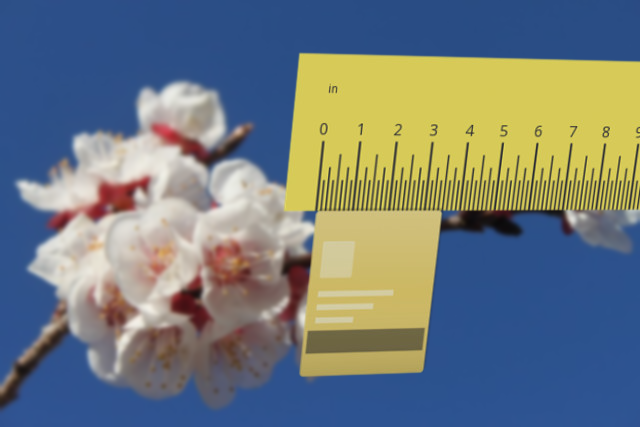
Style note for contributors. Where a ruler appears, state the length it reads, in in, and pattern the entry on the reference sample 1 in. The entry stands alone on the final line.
3.5 in
